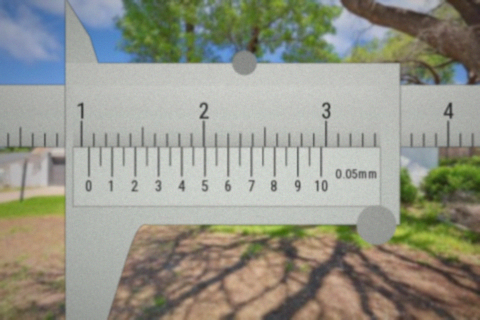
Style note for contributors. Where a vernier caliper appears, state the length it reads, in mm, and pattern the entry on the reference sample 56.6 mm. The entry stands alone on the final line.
10.6 mm
